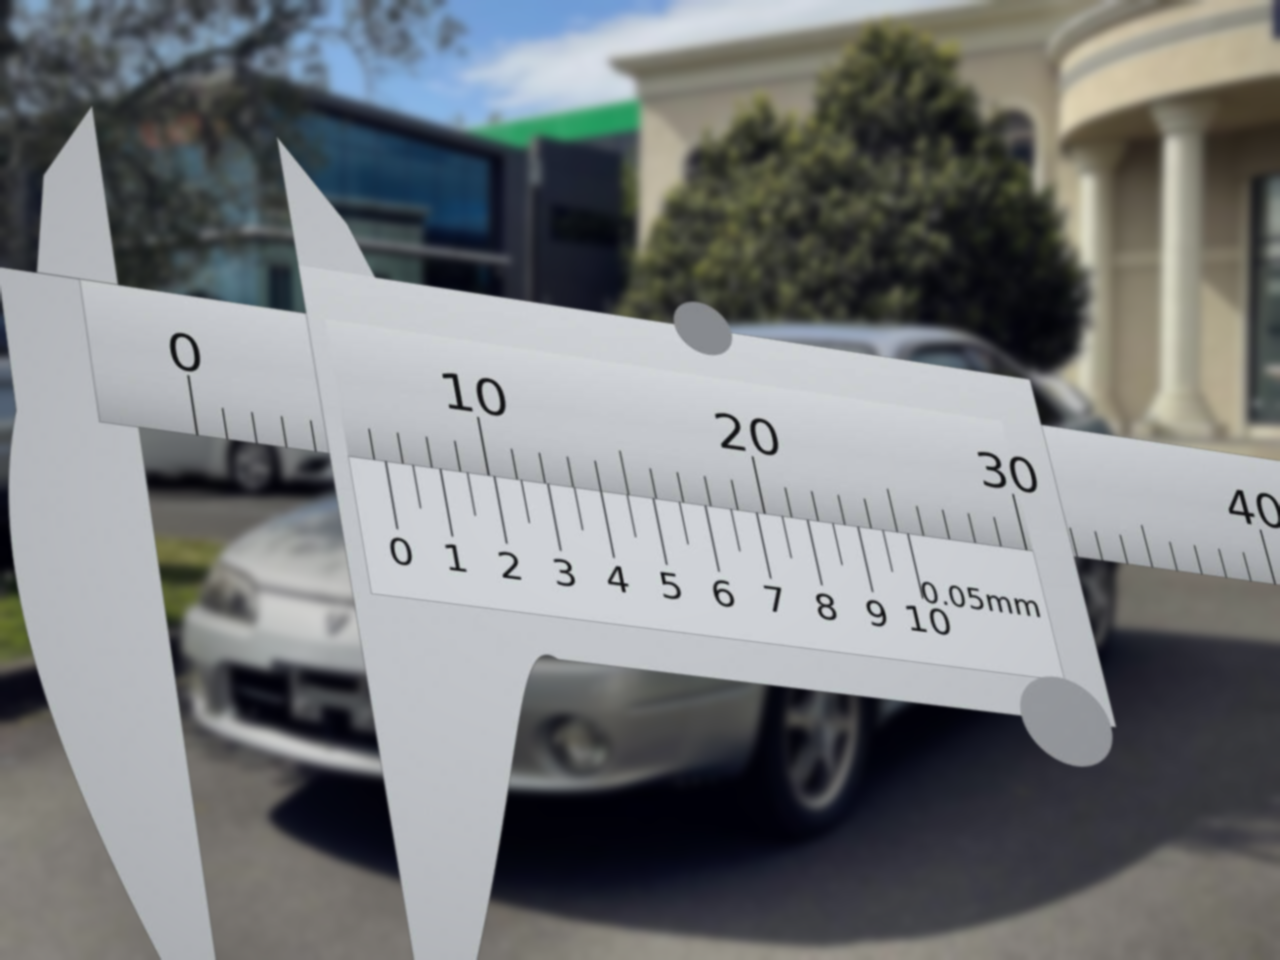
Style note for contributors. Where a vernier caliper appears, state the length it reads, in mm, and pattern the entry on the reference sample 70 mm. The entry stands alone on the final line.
6.4 mm
